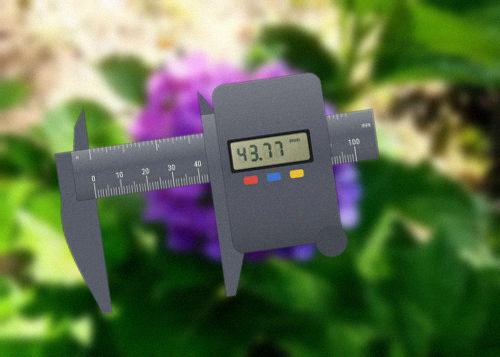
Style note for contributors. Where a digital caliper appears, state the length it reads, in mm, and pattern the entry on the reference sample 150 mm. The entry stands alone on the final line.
43.77 mm
